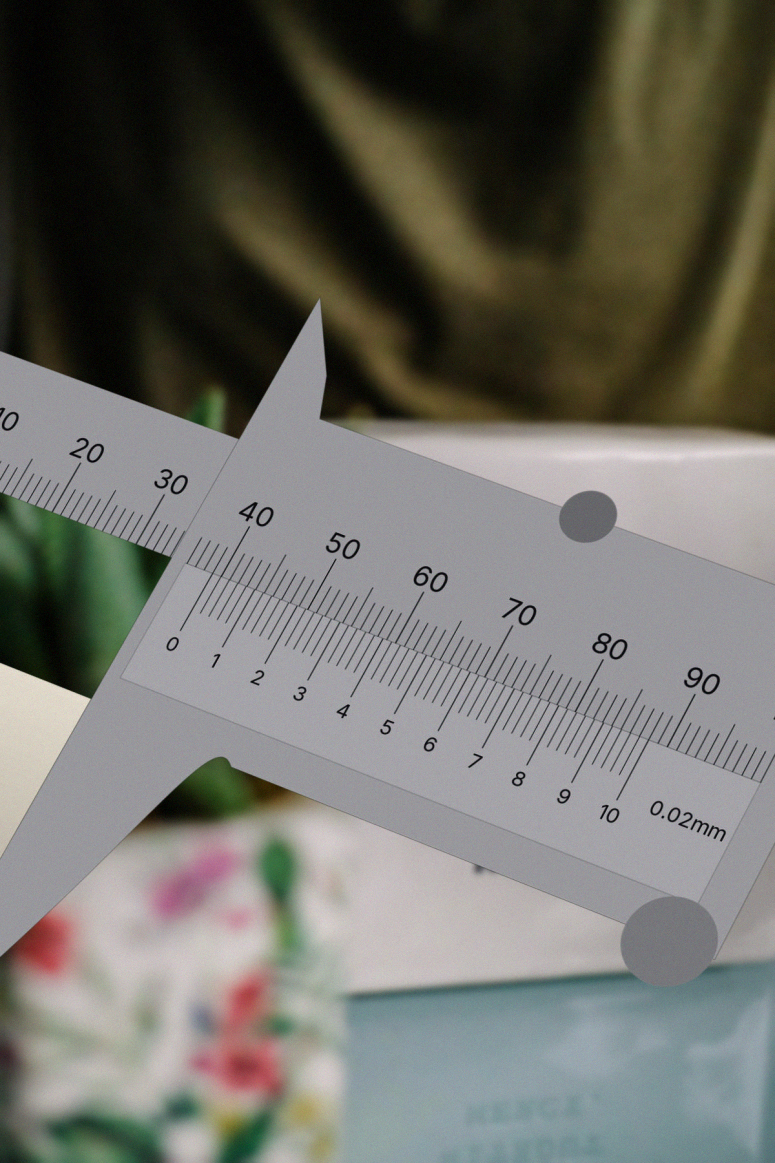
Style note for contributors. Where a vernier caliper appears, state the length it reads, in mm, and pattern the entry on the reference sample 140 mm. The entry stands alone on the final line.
39.0 mm
